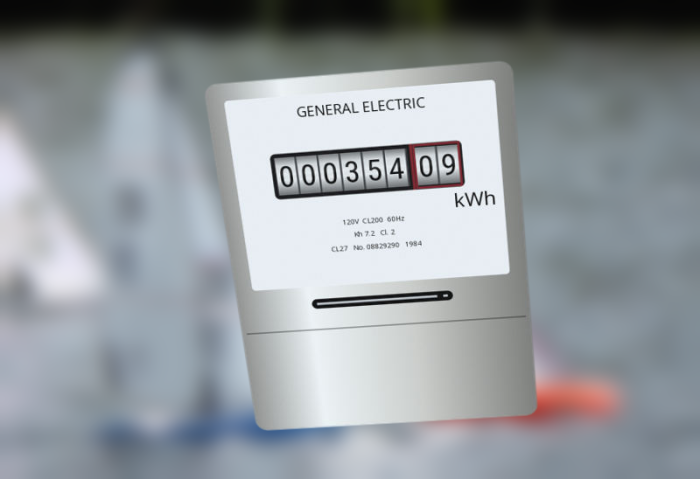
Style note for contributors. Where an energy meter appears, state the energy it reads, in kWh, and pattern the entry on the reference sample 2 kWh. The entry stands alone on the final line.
354.09 kWh
